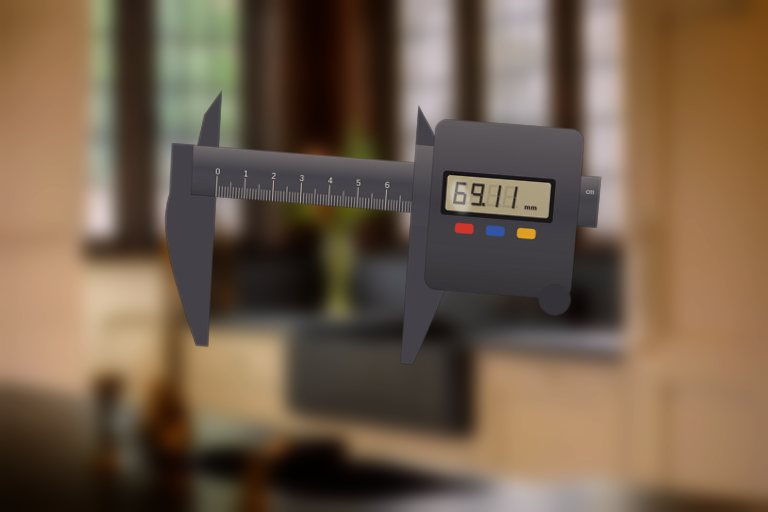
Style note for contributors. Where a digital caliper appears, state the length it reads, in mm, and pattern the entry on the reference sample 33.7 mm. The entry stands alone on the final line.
69.11 mm
